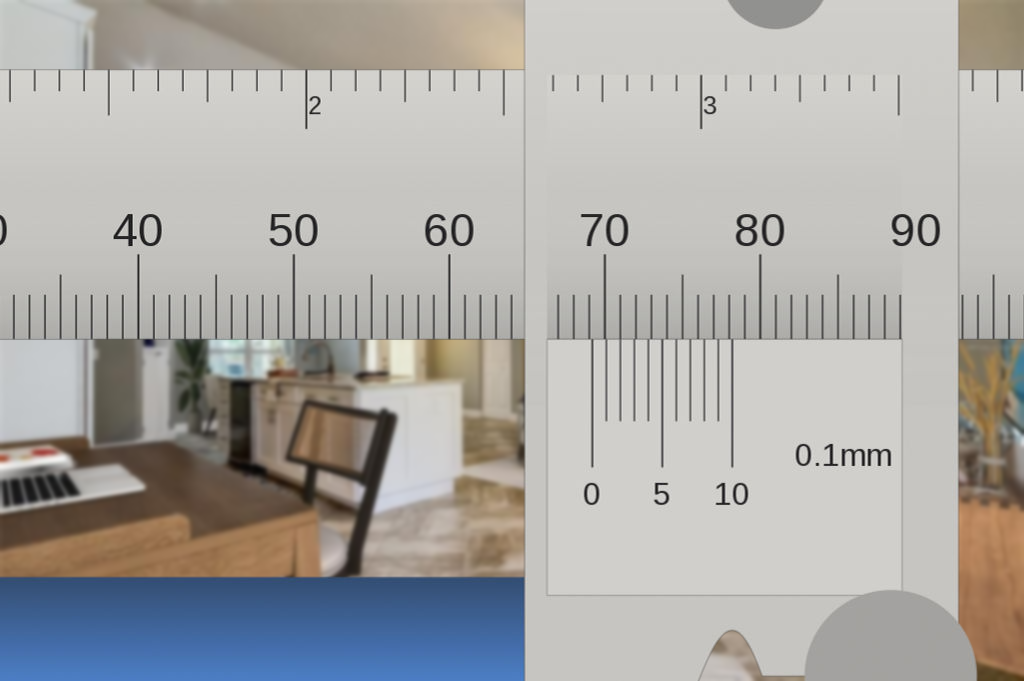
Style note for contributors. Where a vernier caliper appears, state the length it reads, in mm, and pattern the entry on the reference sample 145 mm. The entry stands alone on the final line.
69.2 mm
